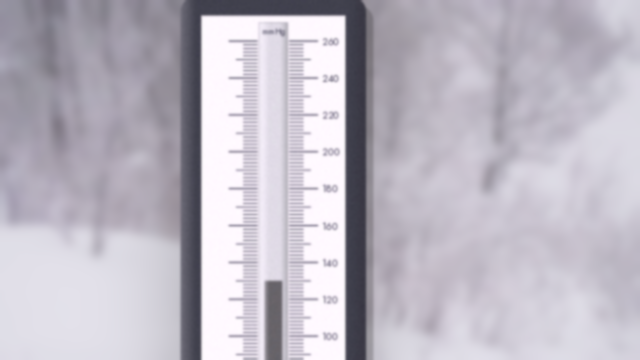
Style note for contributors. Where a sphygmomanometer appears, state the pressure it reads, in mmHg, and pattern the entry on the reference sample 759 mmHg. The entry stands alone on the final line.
130 mmHg
